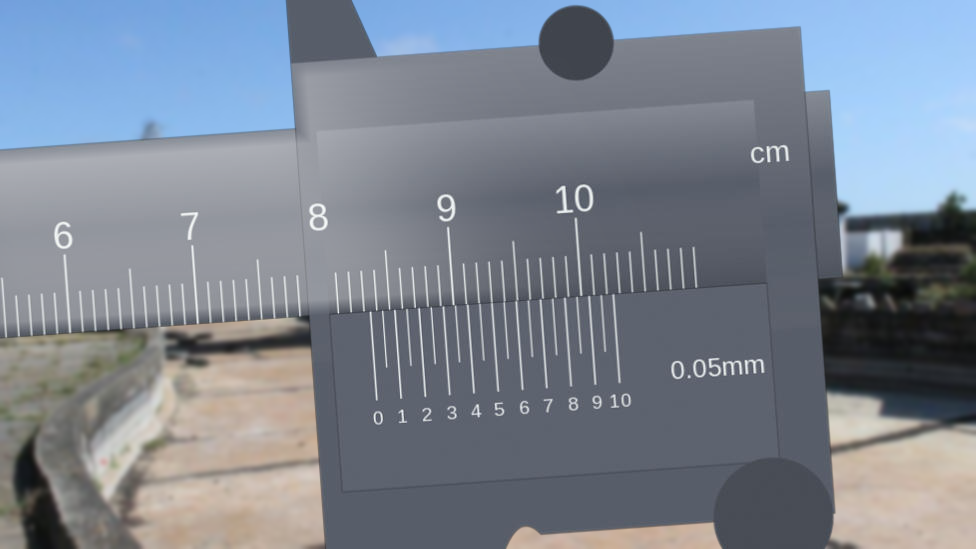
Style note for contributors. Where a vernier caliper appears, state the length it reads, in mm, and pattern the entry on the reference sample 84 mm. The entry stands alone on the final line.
83.5 mm
